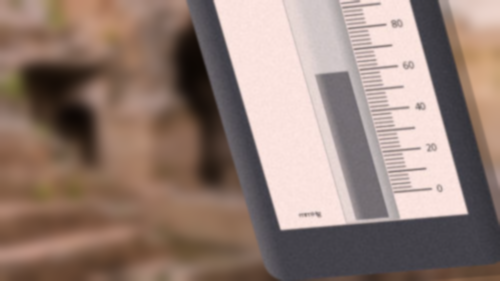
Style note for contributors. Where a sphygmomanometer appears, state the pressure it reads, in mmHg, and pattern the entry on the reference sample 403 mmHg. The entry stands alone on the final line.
60 mmHg
